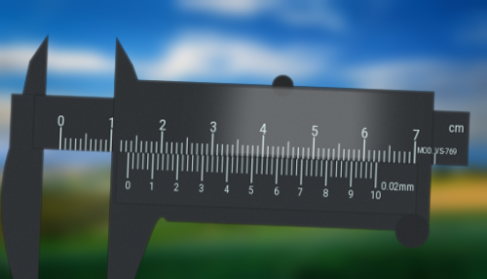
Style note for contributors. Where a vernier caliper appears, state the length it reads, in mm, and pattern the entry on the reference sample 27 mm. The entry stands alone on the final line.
13.5 mm
